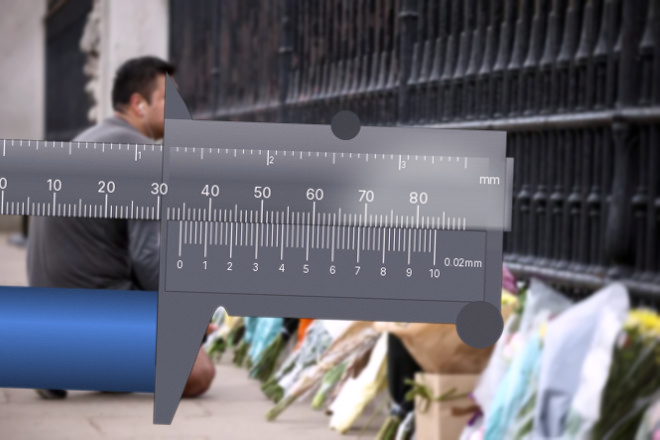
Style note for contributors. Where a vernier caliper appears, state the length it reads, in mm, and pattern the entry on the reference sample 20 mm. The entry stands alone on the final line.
34.5 mm
